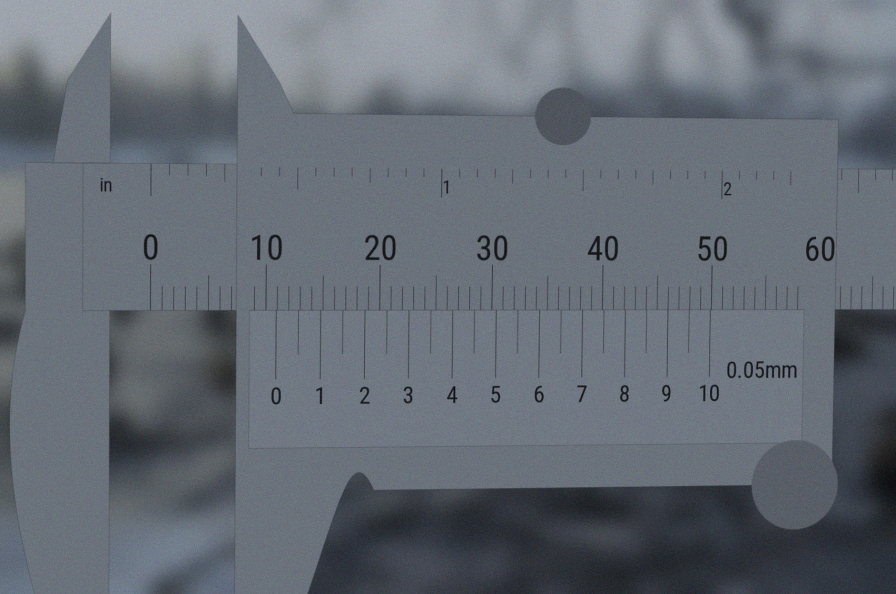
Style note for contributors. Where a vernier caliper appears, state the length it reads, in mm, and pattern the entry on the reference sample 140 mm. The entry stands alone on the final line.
10.9 mm
